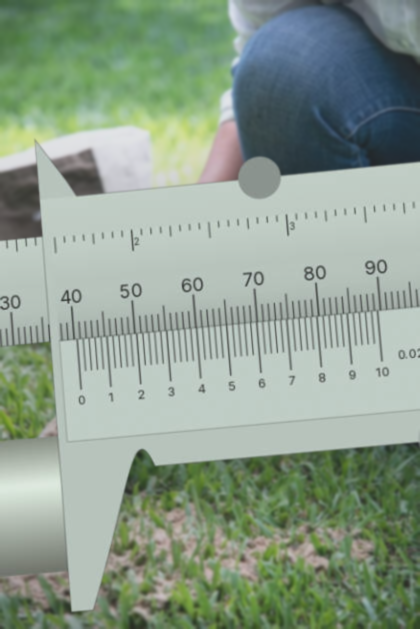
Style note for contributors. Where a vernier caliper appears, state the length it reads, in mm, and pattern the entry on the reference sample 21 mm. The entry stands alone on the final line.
40.5 mm
